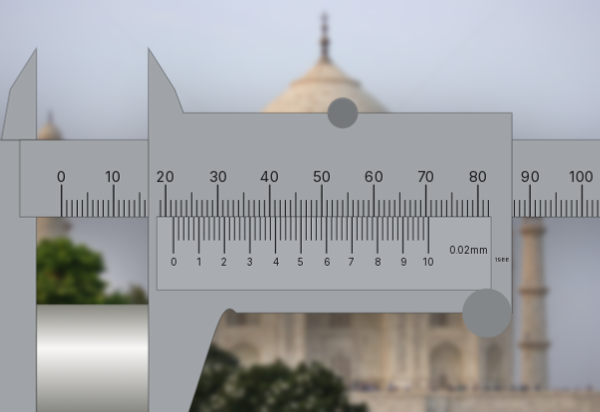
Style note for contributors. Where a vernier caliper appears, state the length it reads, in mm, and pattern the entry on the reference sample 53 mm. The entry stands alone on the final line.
21.5 mm
